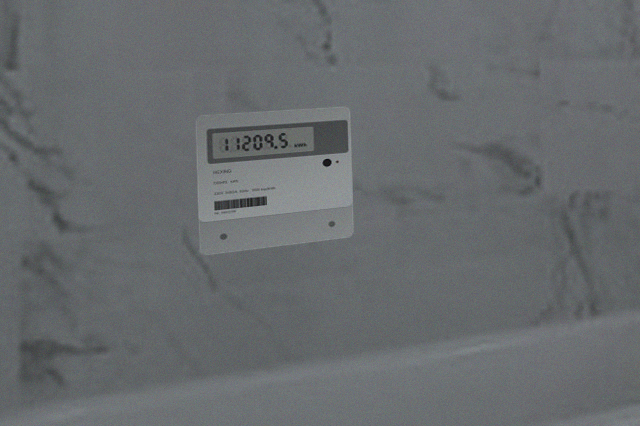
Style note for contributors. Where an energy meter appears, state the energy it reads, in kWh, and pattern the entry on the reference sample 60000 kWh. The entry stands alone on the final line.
11209.5 kWh
